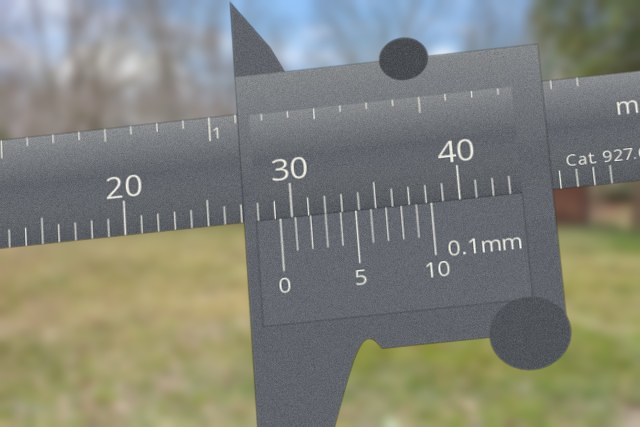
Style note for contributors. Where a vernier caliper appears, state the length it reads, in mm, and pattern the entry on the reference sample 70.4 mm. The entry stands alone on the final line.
29.3 mm
